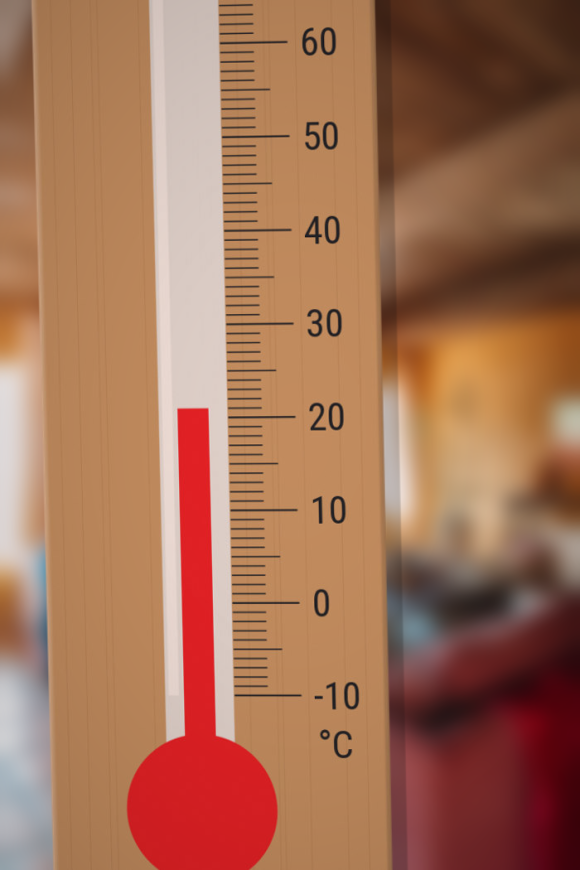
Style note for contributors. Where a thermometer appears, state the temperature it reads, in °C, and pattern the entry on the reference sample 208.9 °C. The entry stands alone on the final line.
21 °C
